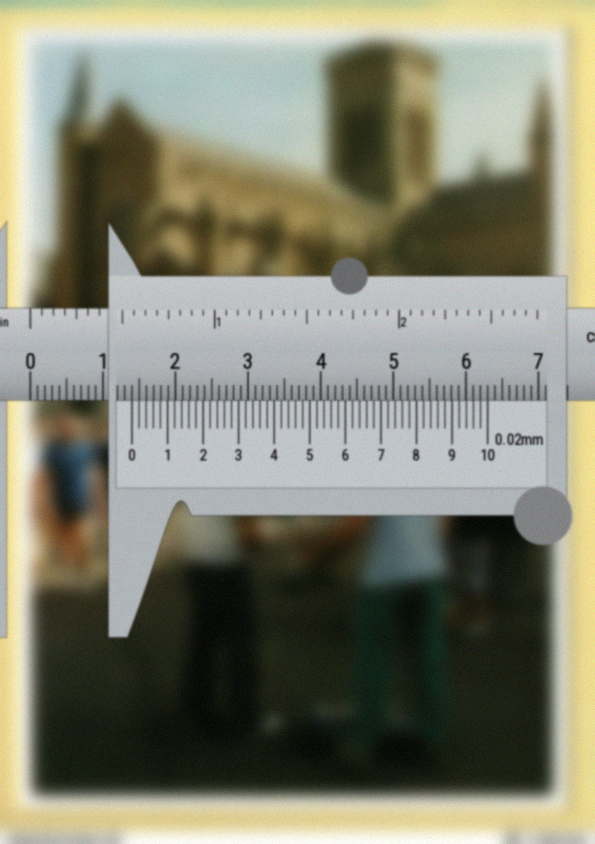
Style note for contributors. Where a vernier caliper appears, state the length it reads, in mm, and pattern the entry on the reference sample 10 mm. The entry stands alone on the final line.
14.0 mm
